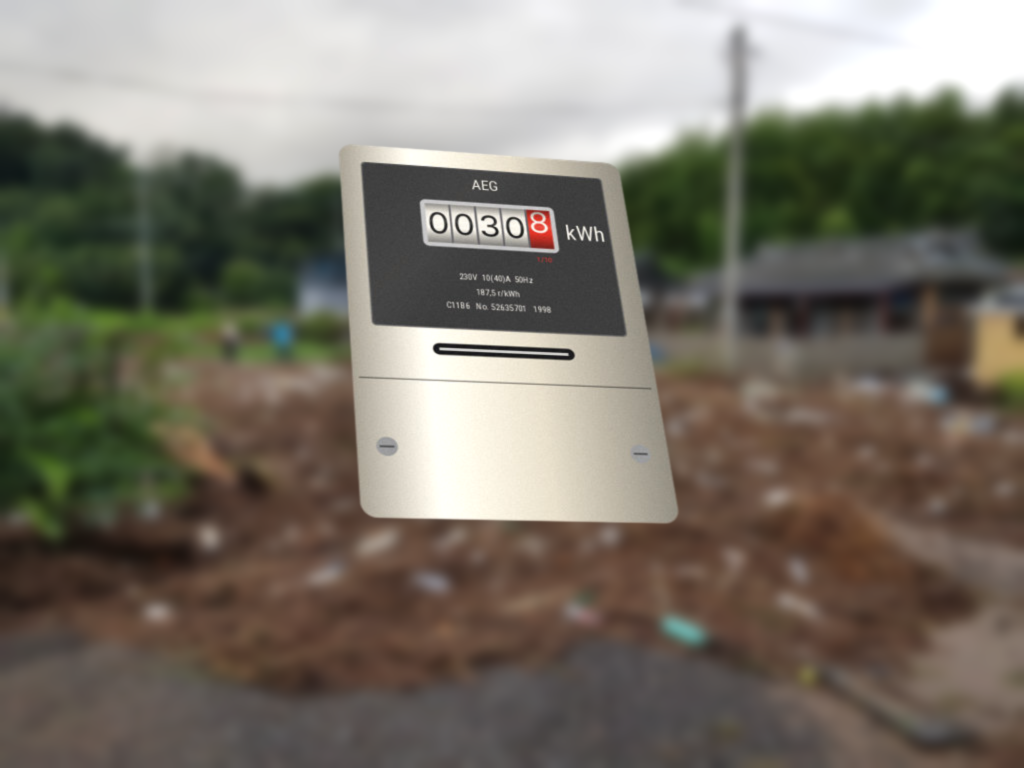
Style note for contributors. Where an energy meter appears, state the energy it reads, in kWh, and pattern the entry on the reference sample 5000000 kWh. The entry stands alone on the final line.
30.8 kWh
